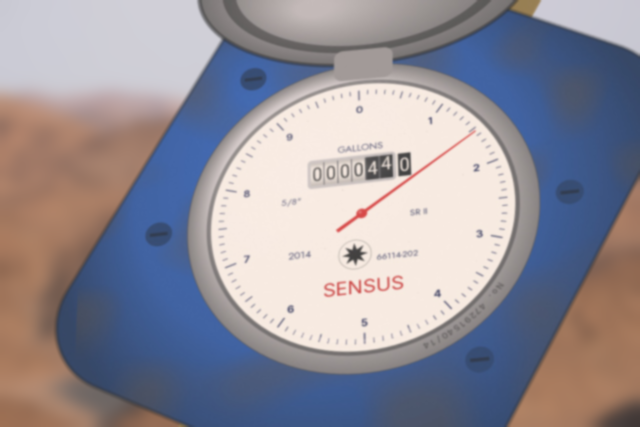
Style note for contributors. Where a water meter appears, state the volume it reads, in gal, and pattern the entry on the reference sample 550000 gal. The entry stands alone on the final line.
441.5 gal
